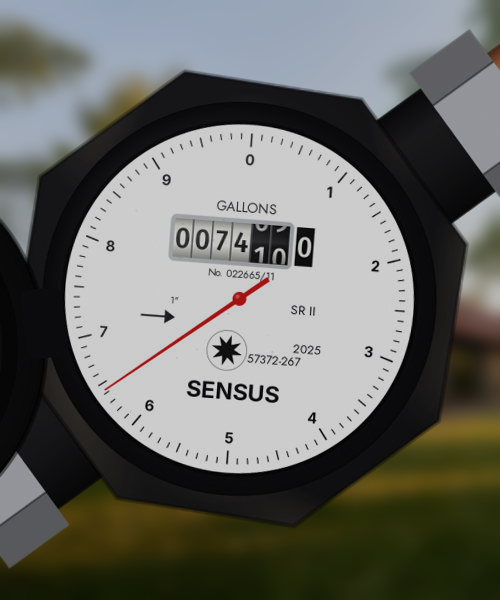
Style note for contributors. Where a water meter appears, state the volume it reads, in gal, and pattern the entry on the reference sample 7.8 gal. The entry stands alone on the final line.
74096.4 gal
